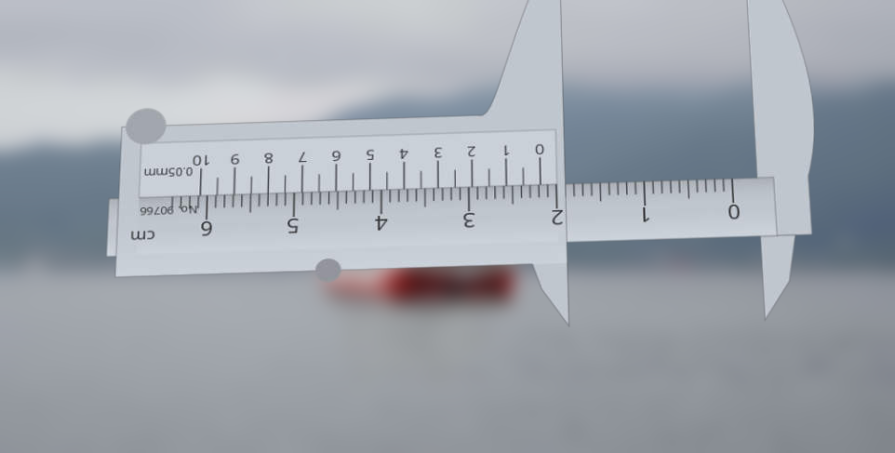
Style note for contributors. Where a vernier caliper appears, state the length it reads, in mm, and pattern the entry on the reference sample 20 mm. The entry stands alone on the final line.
21.8 mm
